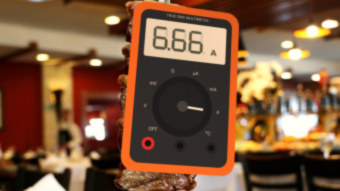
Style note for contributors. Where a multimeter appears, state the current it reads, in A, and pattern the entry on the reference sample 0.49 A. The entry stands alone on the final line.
6.66 A
